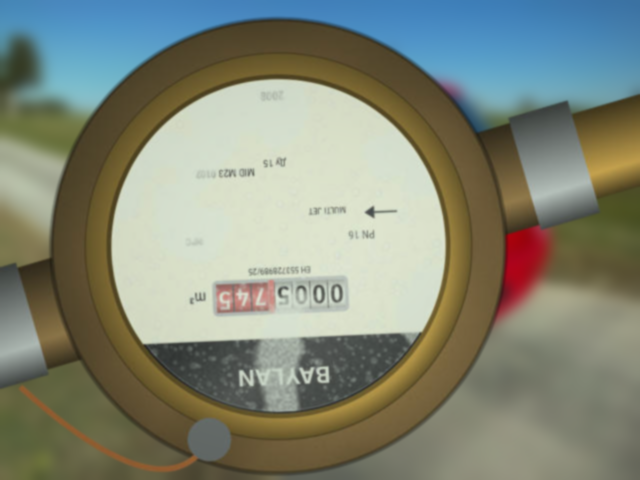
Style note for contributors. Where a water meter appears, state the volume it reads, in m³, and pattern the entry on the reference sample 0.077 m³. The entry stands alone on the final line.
5.745 m³
